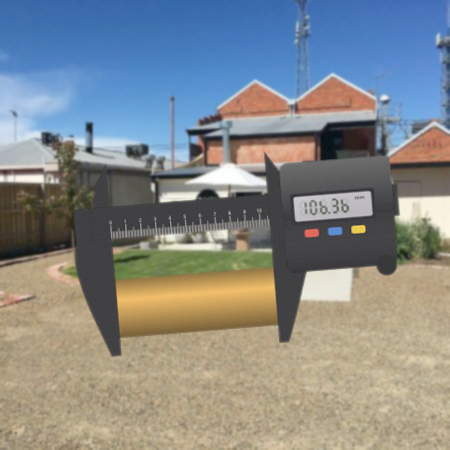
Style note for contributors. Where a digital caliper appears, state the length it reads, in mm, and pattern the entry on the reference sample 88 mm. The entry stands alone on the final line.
106.36 mm
